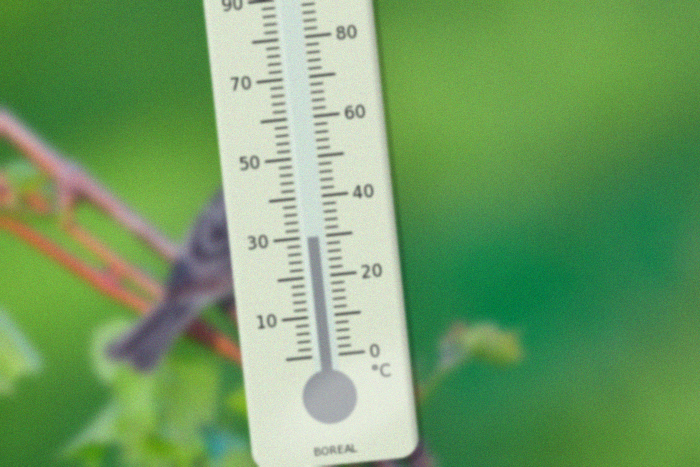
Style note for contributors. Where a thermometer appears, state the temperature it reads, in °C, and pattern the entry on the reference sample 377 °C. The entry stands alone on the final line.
30 °C
